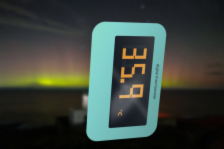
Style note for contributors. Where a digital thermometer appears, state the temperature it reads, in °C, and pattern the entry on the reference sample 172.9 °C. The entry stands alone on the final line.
35.9 °C
